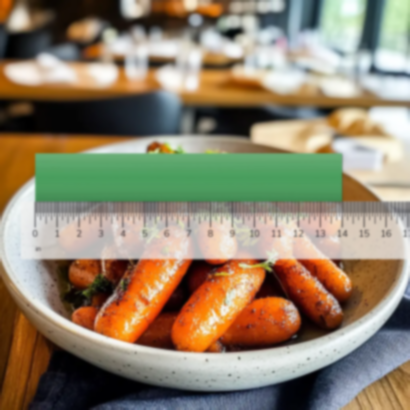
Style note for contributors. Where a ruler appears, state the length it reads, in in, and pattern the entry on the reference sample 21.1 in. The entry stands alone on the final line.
14 in
